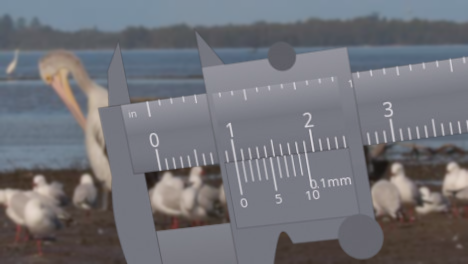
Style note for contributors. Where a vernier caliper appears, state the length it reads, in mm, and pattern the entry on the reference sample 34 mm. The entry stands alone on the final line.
10.0 mm
